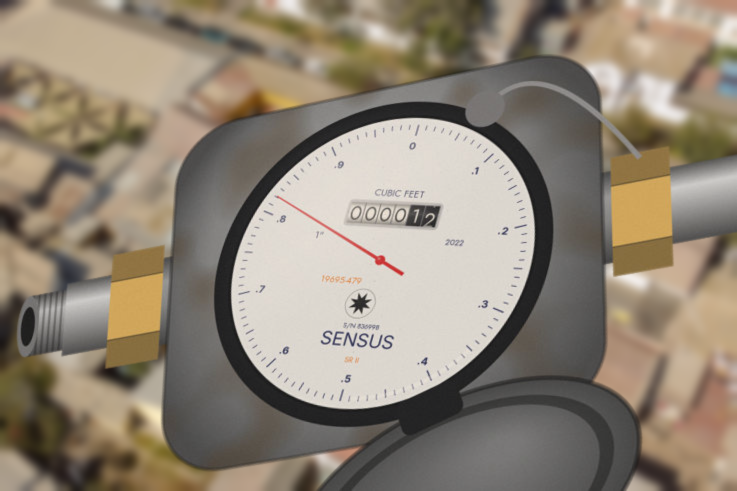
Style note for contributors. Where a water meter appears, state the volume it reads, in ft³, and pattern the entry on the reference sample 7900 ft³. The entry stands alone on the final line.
11.82 ft³
